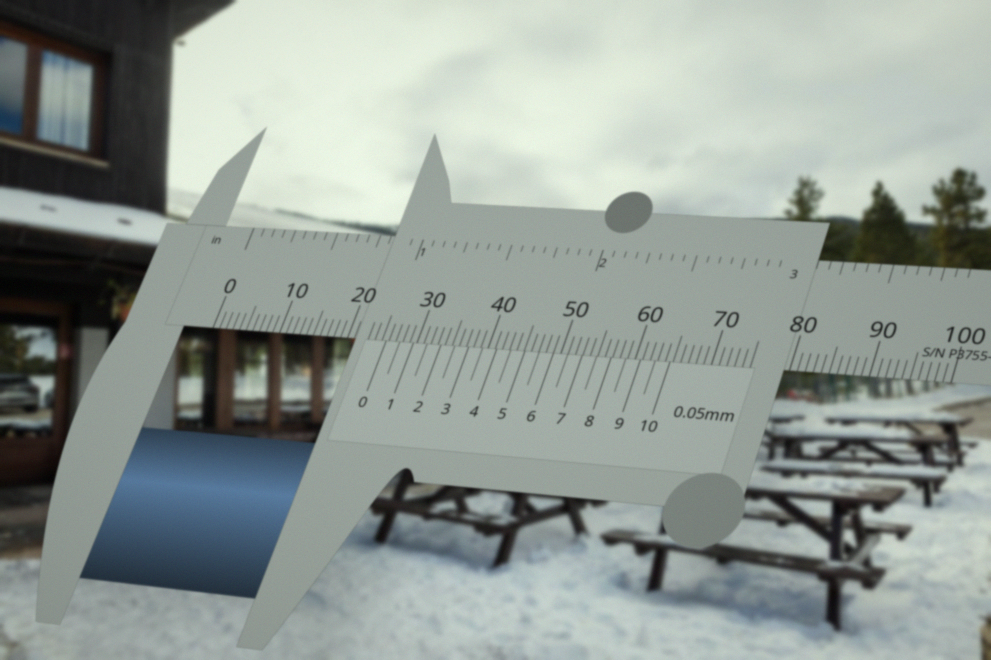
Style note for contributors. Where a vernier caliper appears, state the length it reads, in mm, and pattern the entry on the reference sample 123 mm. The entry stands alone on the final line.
25.6 mm
